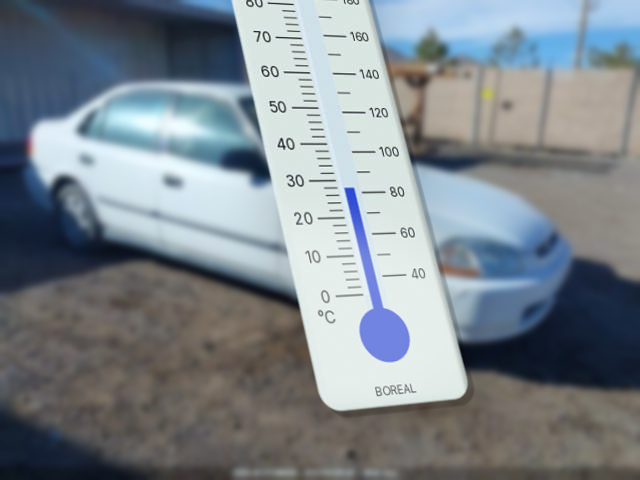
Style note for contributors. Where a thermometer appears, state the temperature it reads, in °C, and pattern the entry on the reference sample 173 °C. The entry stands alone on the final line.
28 °C
